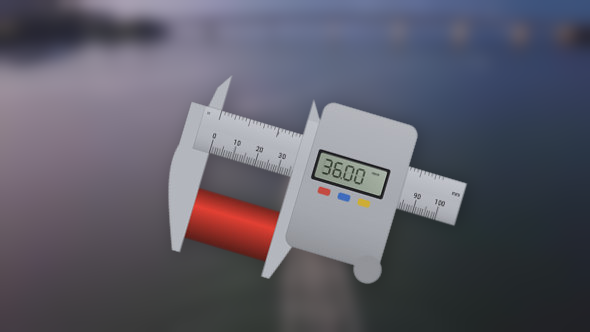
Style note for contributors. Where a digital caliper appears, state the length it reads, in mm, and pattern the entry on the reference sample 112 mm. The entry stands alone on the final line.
36.00 mm
